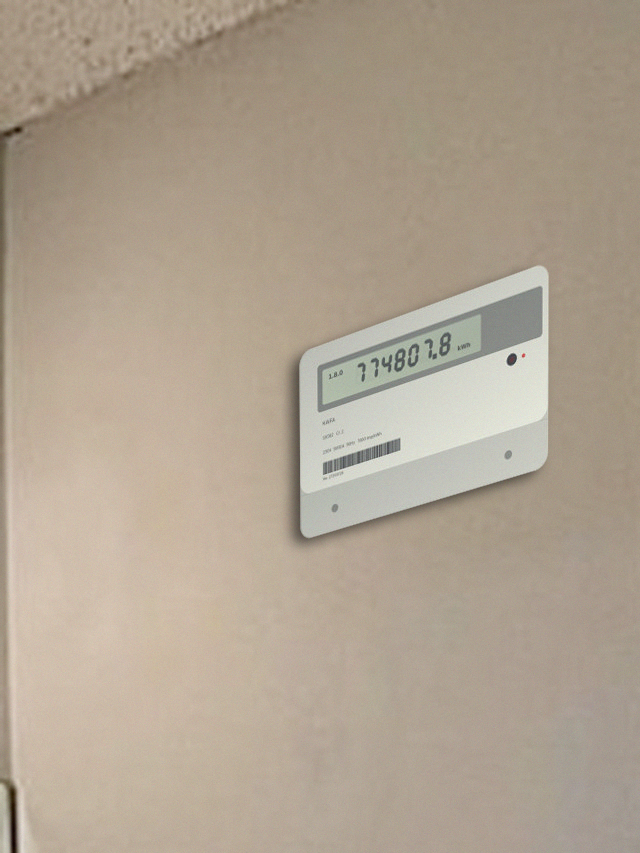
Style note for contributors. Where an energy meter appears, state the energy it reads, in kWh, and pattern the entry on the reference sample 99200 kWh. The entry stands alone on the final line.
774807.8 kWh
